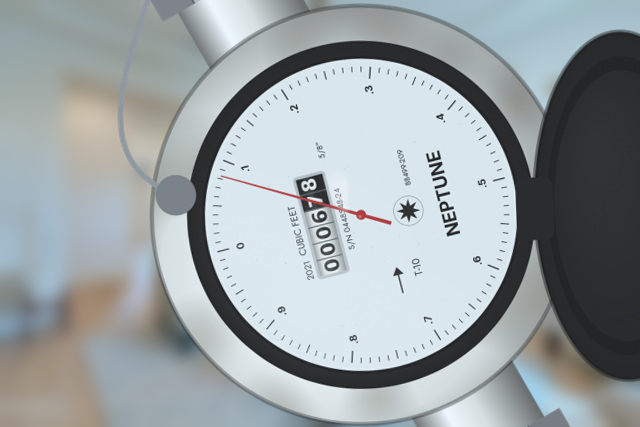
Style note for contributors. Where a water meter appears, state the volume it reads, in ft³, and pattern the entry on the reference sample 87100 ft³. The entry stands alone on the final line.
678.08 ft³
